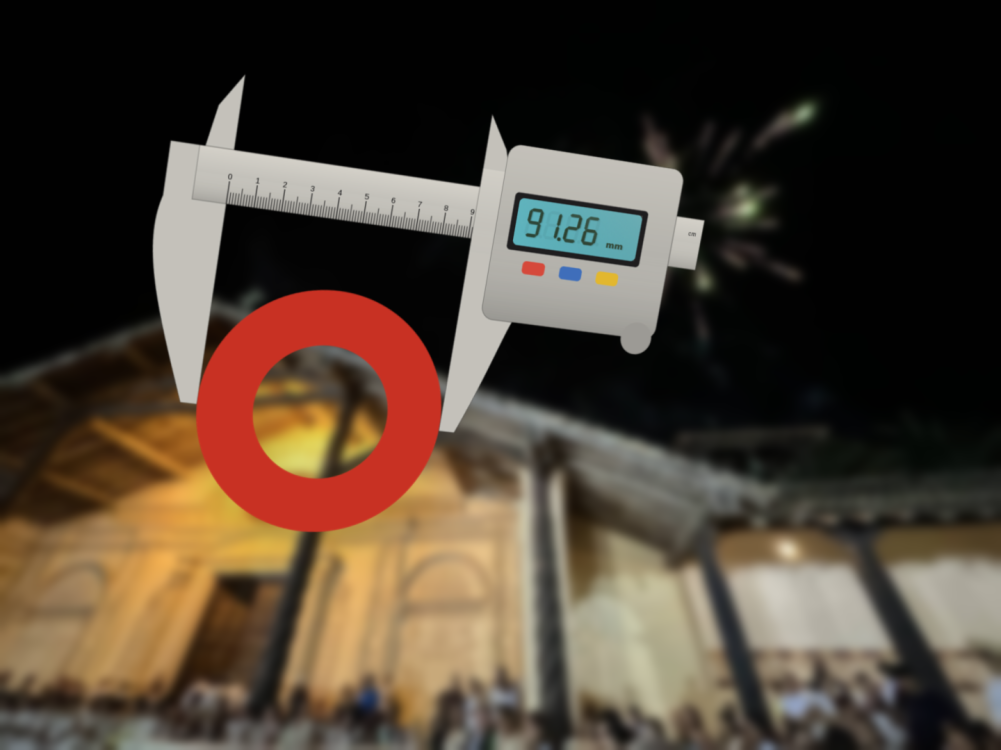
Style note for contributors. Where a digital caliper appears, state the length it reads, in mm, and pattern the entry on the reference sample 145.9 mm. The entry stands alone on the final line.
91.26 mm
